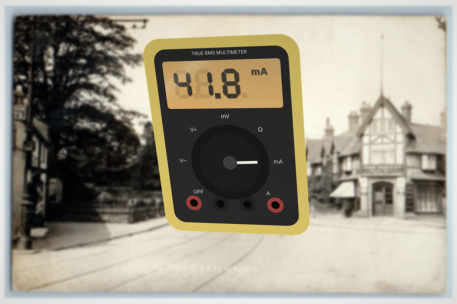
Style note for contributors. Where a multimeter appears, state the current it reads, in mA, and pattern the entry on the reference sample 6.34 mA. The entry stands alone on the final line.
41.8 mA
